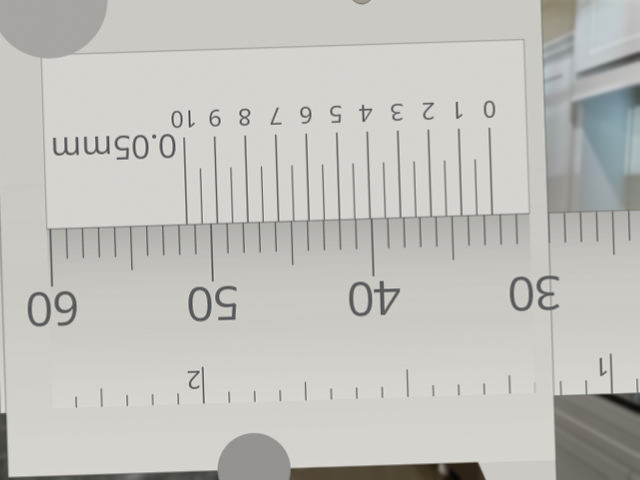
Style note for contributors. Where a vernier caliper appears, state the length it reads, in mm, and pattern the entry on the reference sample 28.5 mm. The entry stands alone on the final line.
32.5 mm
